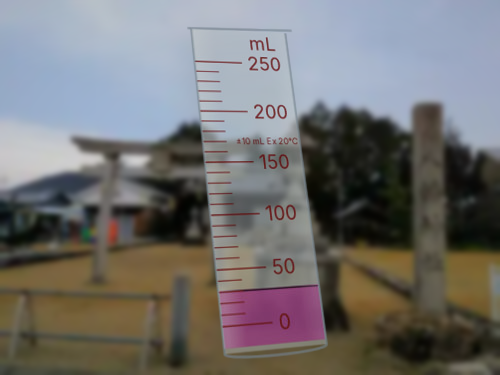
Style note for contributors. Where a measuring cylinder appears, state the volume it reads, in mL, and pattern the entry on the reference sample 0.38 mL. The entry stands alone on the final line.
30 mL
